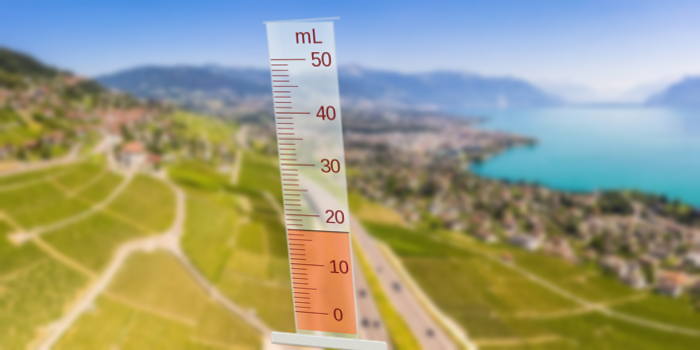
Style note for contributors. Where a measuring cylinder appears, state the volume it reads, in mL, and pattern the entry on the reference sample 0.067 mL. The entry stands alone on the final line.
17 mL
